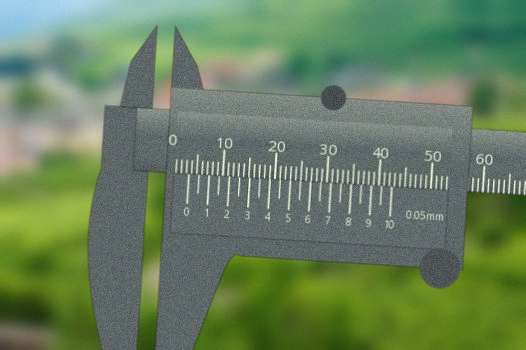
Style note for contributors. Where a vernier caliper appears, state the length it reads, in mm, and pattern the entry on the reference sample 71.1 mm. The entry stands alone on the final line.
3.5 mm
